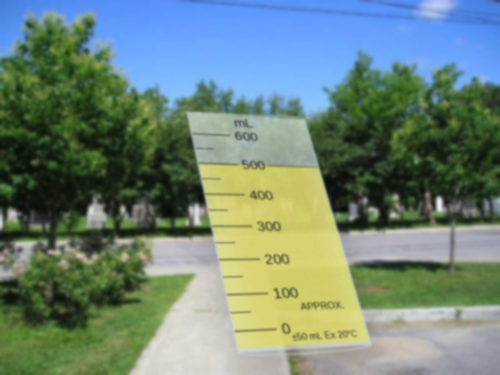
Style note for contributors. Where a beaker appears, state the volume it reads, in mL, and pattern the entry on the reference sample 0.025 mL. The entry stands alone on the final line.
500 mL
